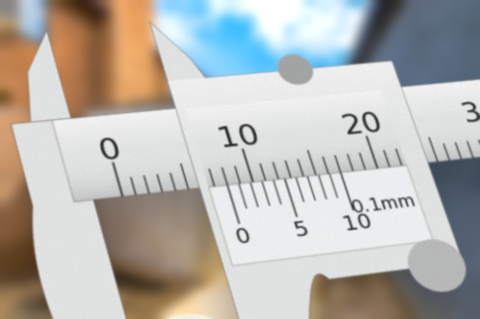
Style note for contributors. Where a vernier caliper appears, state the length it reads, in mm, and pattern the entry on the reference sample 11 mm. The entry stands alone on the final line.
8.0 mm
